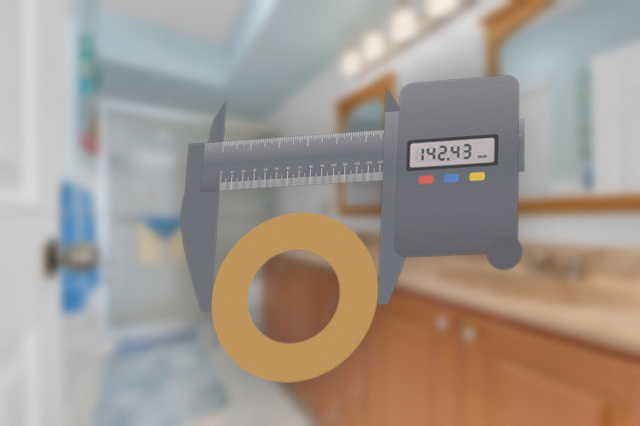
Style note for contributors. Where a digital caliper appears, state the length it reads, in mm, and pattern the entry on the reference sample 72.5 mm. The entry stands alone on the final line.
142.43 mm
